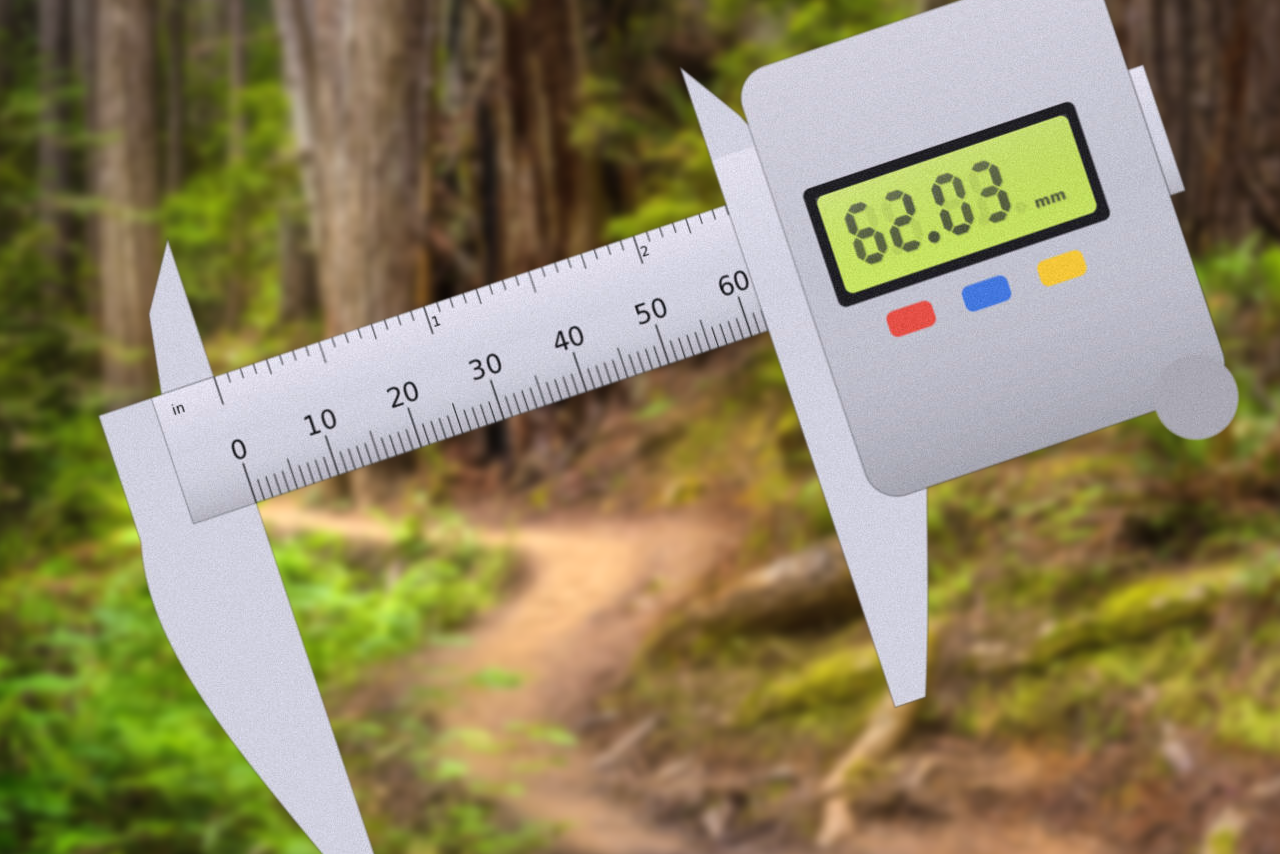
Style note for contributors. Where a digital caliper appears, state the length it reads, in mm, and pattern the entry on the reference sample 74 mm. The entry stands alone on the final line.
62.03 mm
